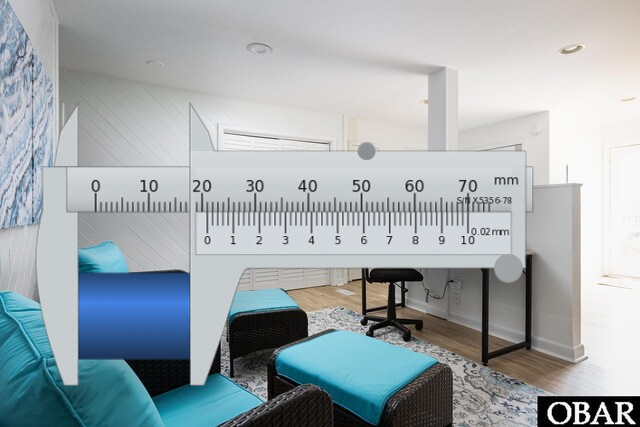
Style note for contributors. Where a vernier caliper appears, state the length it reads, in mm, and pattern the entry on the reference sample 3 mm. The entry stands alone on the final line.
21.0 mm
